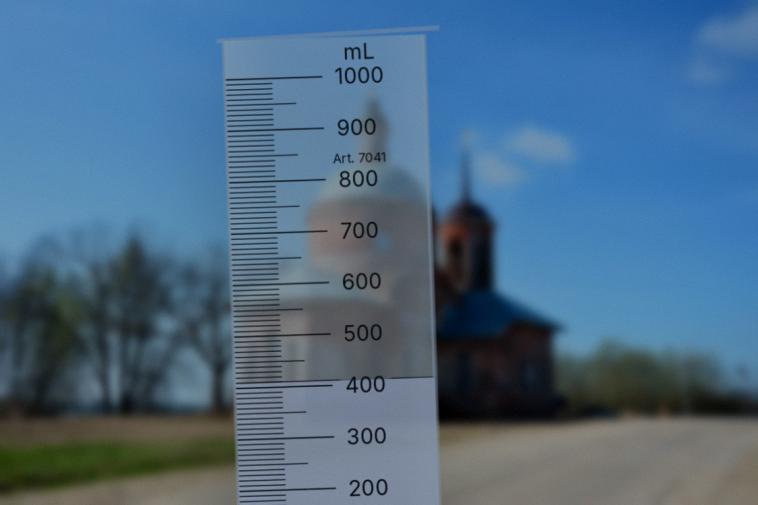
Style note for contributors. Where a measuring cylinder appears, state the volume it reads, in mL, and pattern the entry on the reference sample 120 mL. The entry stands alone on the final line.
410 mL
